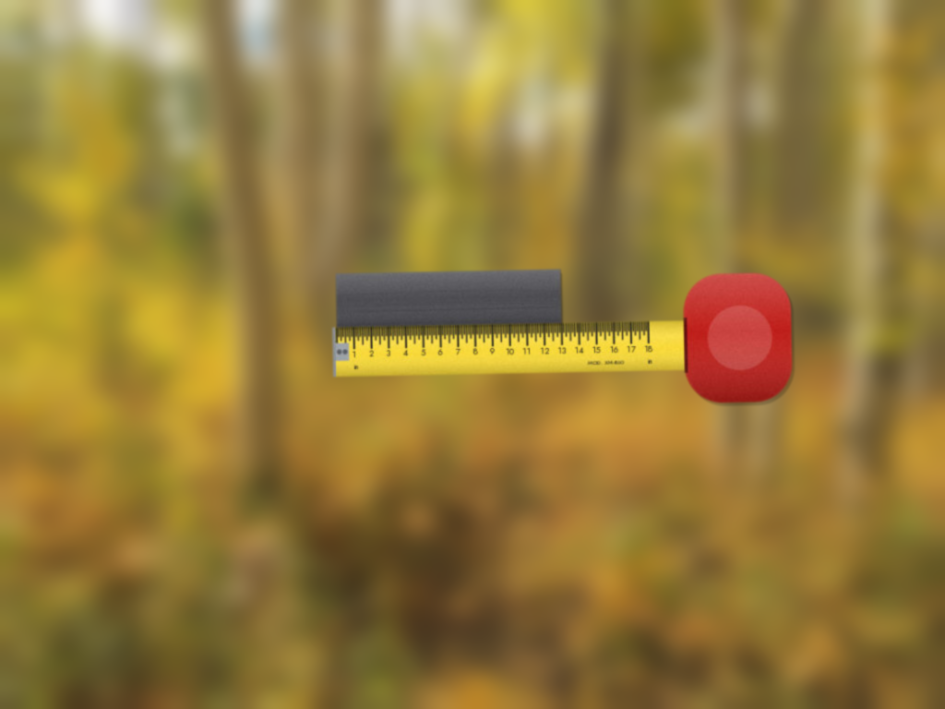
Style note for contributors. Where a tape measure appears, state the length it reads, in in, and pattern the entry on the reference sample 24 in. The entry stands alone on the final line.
13 in
